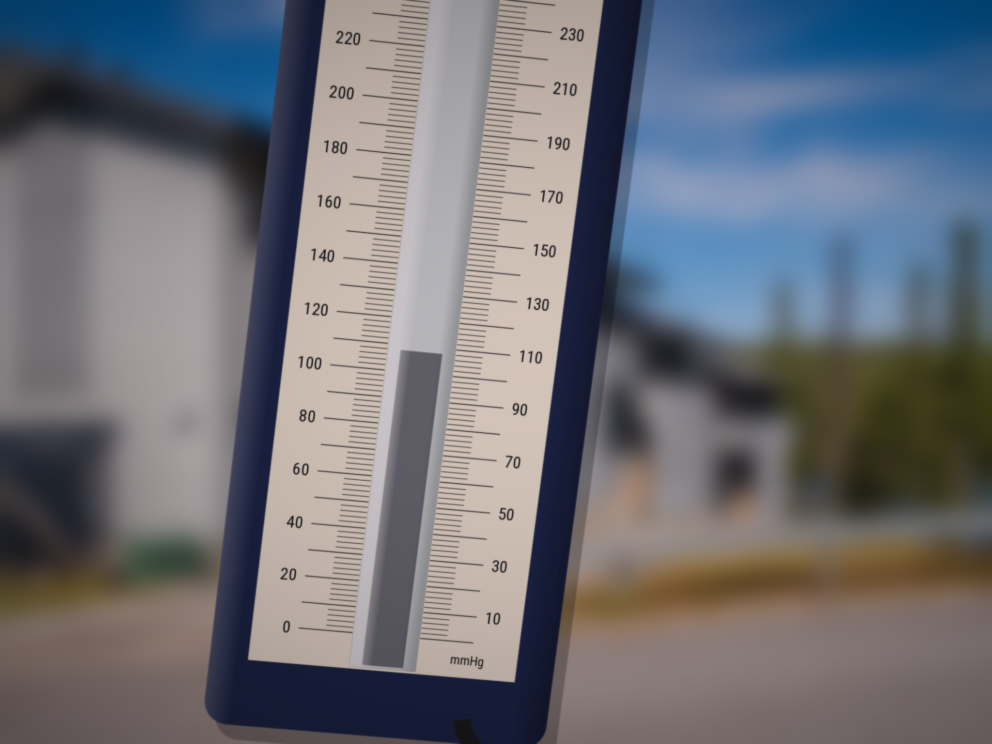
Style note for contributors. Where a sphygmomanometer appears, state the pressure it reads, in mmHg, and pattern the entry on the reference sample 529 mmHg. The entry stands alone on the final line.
108 mmHg
